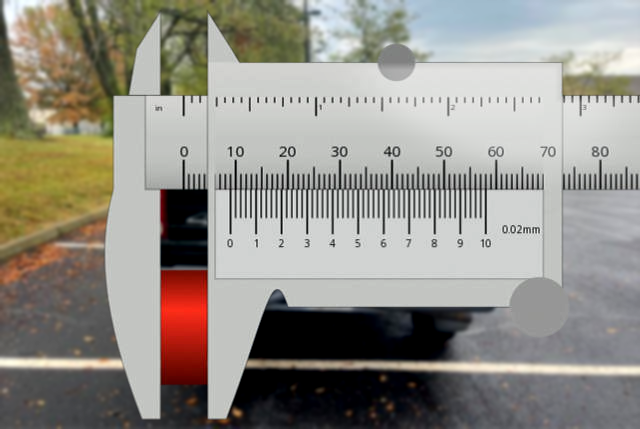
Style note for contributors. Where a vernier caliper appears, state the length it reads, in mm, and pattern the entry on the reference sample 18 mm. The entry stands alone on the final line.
9.0 mm
